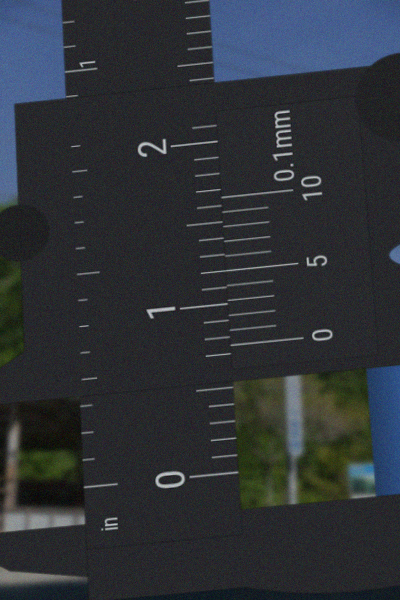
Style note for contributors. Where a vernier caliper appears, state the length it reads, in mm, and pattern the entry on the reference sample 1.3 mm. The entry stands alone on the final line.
7.5 mm
